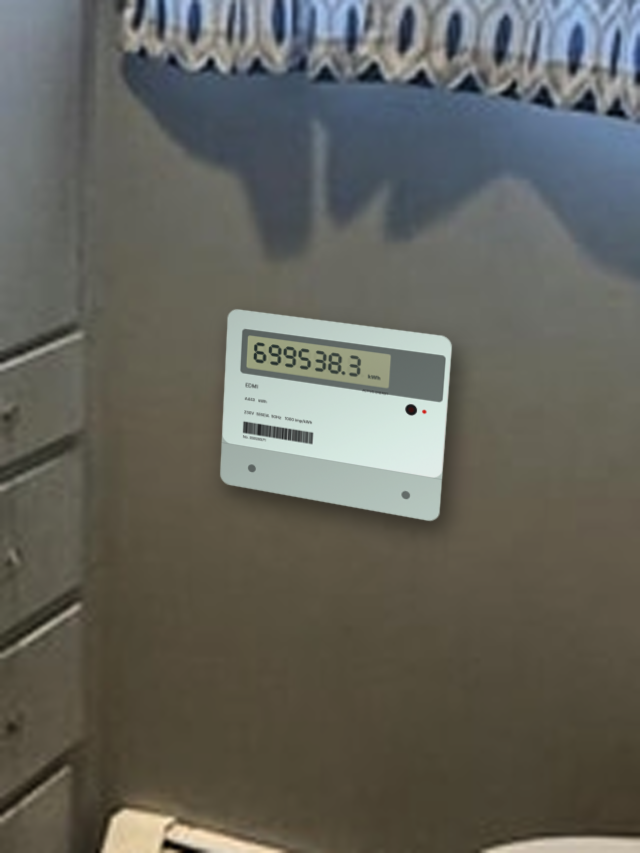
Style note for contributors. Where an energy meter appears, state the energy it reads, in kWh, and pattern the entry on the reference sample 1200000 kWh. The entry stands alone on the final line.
699538.3 kWh
